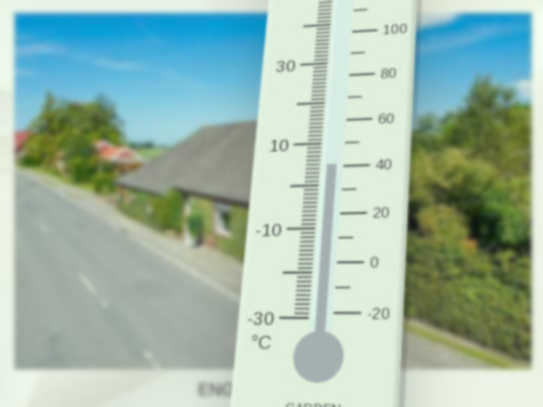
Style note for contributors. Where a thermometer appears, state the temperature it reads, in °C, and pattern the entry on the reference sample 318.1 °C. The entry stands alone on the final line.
5 °C
